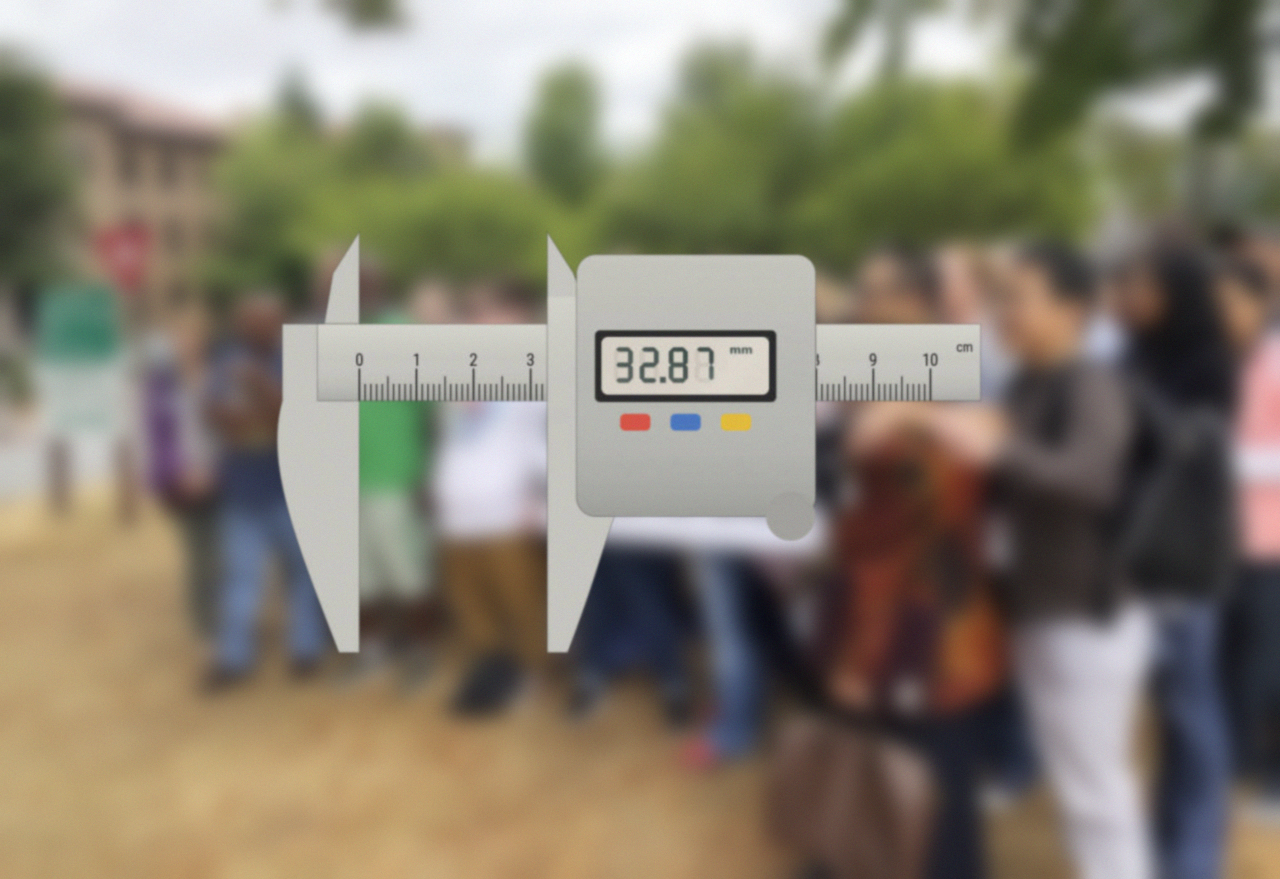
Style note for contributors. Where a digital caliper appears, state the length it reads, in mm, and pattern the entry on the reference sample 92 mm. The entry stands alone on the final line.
32.87 mm
